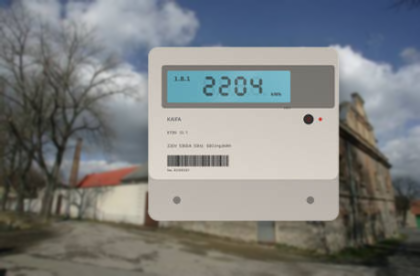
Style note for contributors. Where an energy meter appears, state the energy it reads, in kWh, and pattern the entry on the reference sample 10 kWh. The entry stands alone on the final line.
2204 kWh
